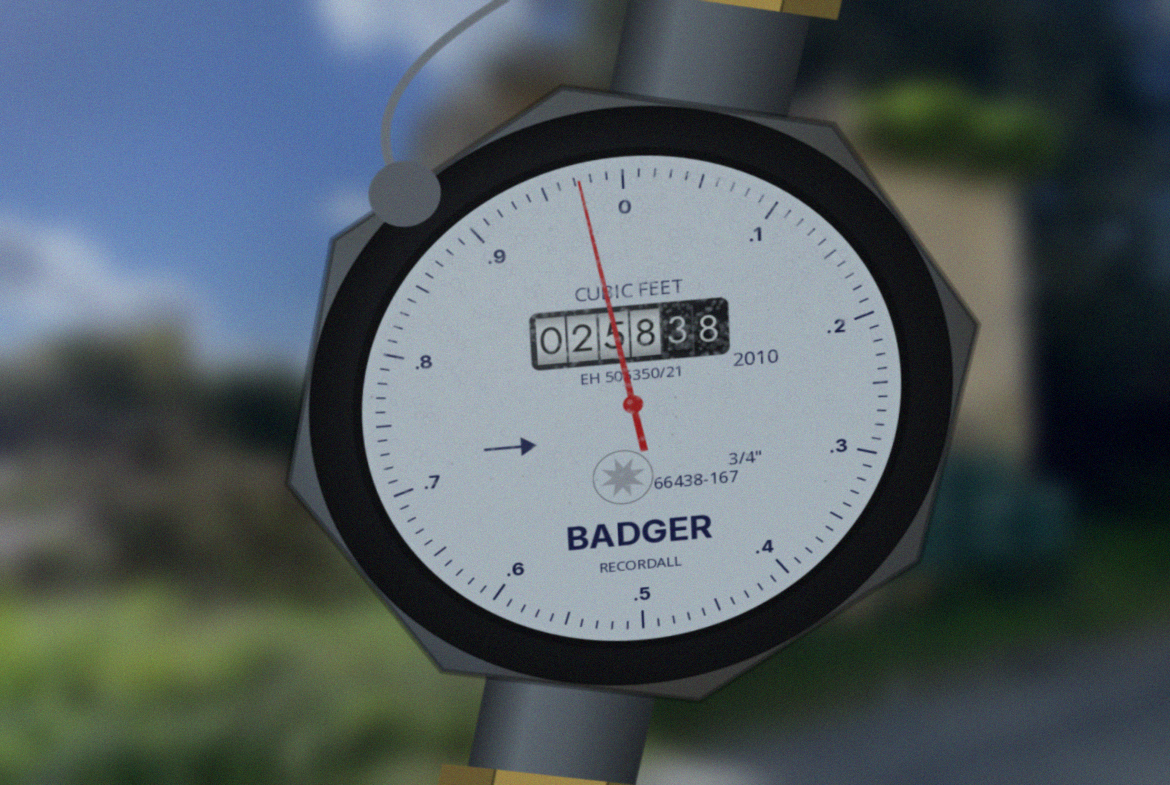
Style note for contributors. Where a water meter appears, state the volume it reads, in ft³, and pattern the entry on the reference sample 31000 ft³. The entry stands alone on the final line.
25837.97 ft³
